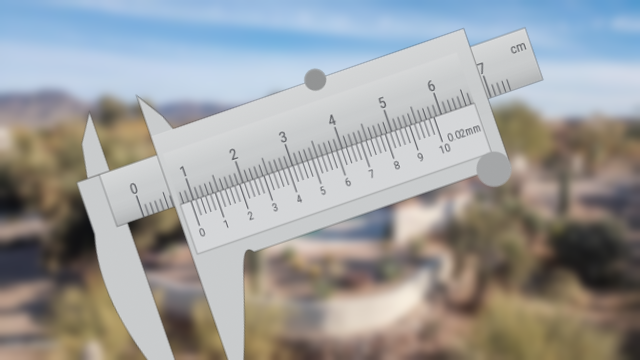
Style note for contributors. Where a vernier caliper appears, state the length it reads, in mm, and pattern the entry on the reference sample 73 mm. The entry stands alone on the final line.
9.5 mm
